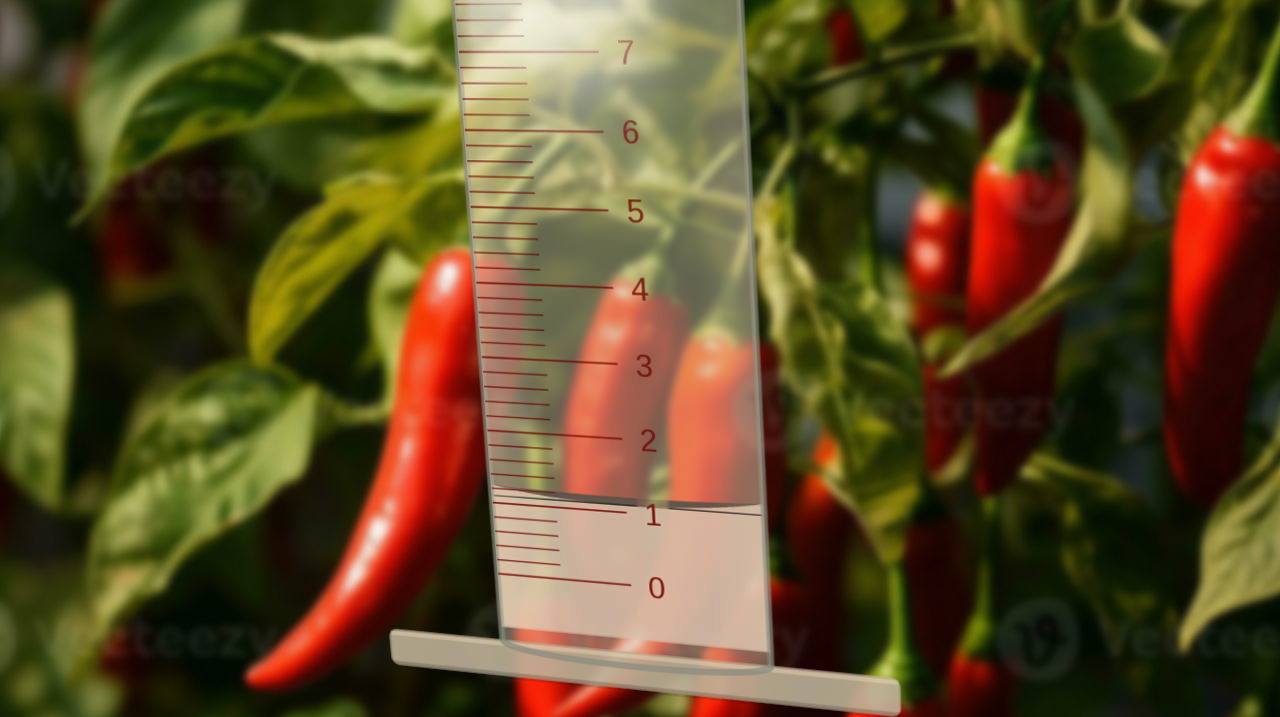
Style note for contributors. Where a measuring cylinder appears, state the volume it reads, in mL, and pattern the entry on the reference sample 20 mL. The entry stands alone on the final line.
1.1 mL
